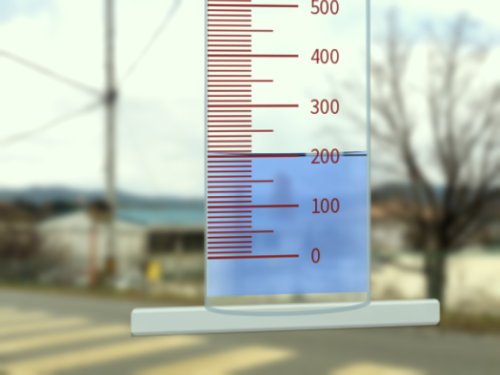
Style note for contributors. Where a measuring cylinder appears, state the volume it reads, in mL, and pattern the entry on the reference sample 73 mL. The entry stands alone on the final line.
200 mL
